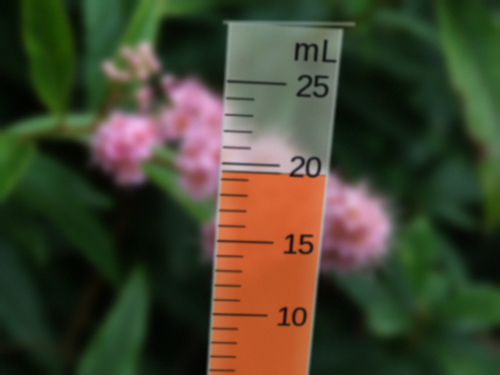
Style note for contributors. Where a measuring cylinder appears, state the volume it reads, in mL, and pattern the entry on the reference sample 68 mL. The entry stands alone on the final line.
19.5 mL
